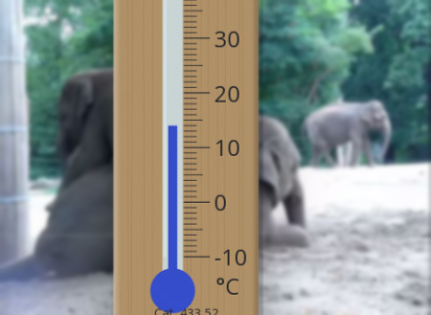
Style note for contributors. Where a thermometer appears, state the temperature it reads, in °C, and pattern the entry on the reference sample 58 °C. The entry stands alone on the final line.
14 °C
